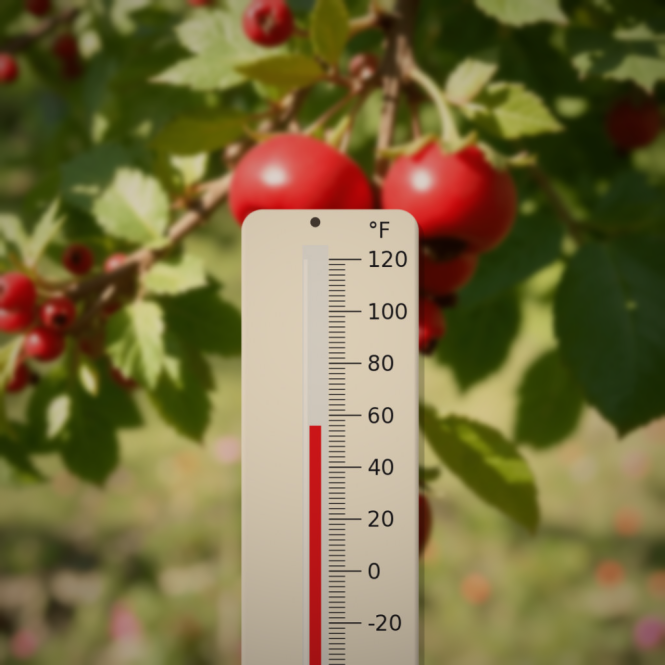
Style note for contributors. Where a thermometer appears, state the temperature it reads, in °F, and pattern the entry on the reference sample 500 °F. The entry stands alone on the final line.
56 °F
